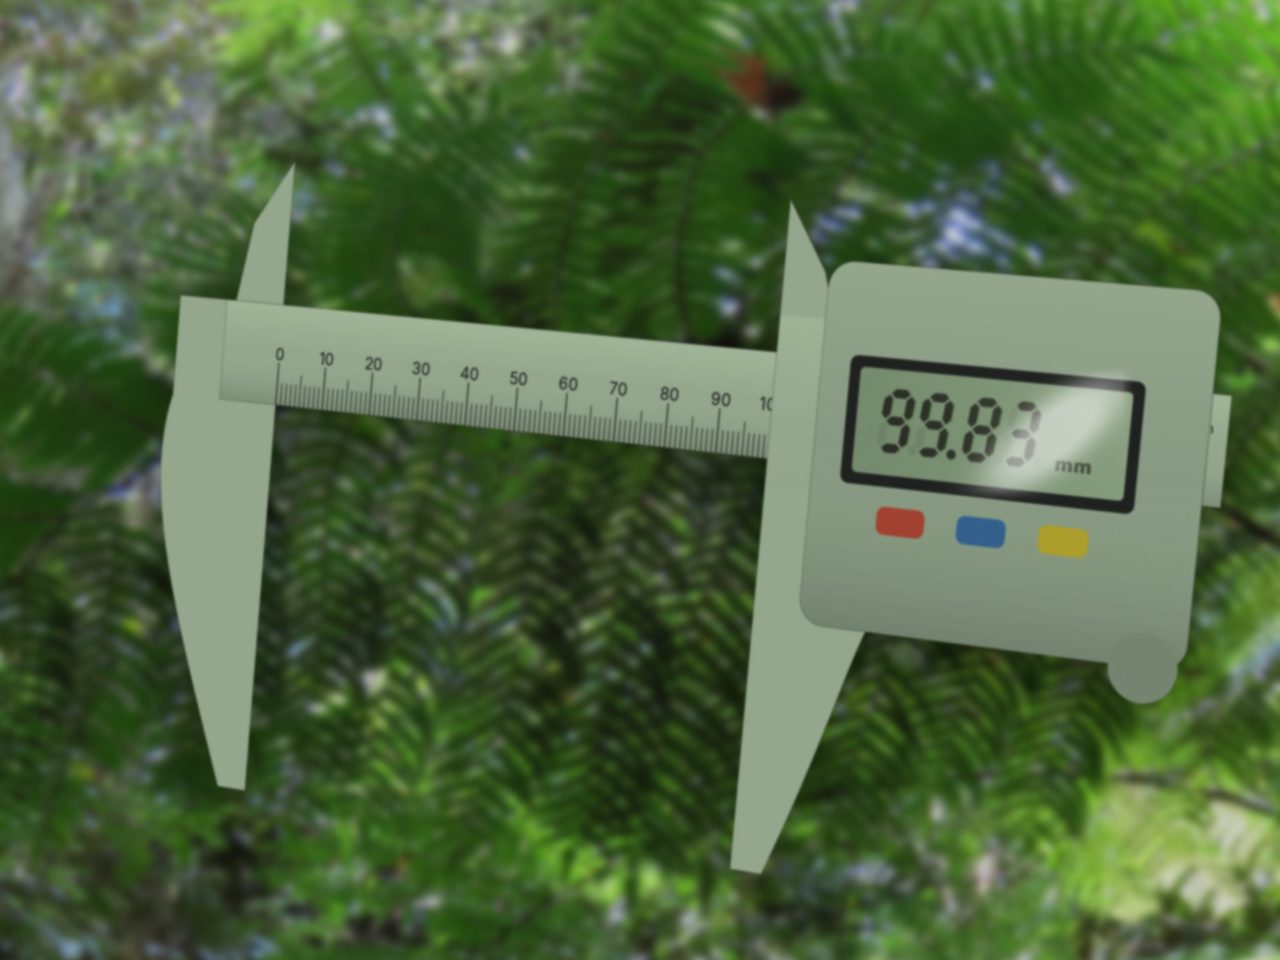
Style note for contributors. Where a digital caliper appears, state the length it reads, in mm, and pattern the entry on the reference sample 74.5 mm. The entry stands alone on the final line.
99.83 mm
